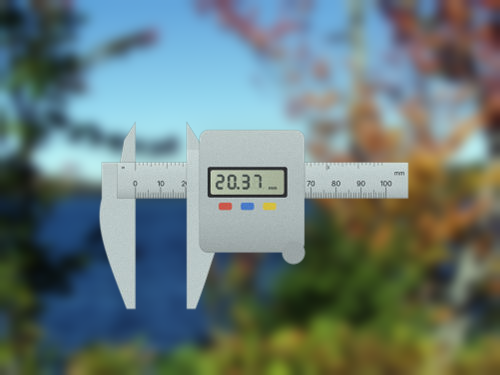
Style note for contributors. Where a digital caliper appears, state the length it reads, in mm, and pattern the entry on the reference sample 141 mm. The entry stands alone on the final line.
20.37 mm
